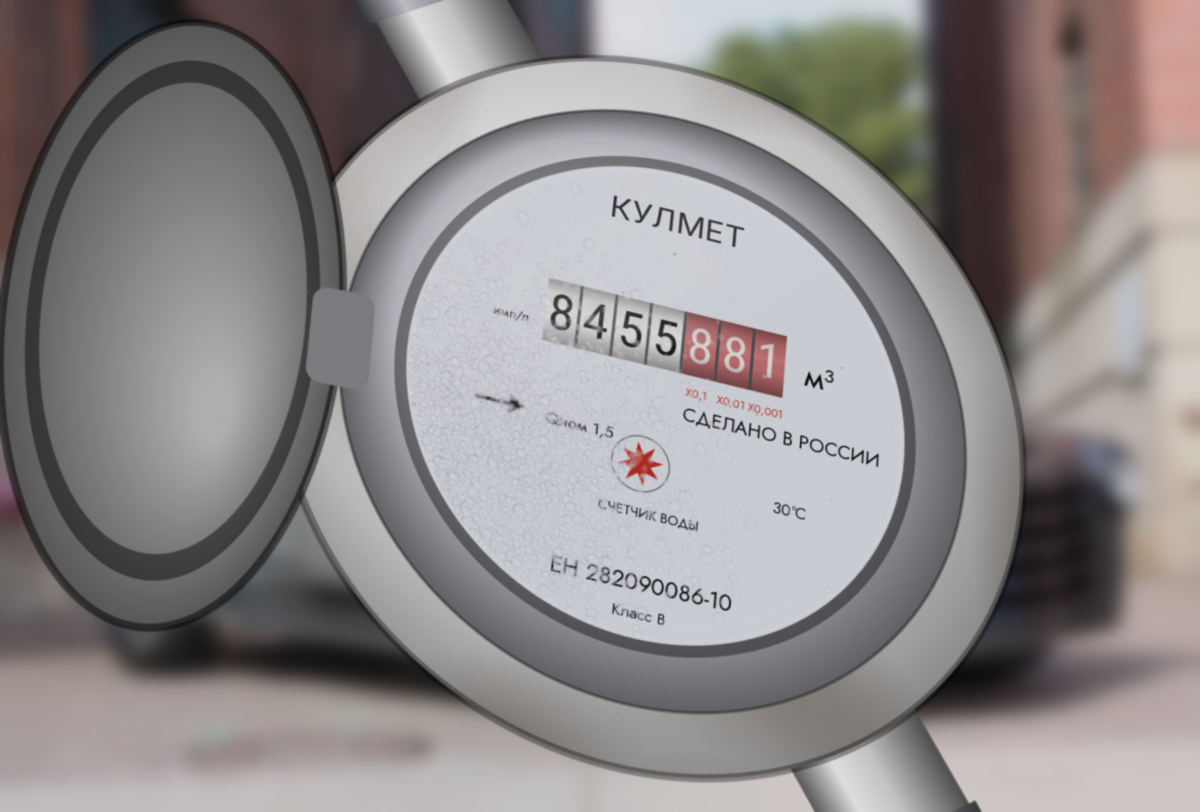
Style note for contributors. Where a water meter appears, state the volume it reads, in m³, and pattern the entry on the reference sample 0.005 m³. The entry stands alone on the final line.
8455.881 m³
